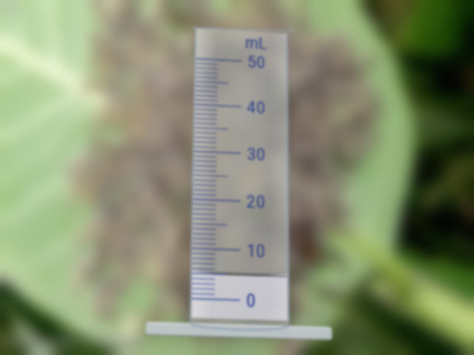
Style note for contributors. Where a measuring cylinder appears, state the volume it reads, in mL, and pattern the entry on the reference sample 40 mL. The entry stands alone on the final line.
5 mL
